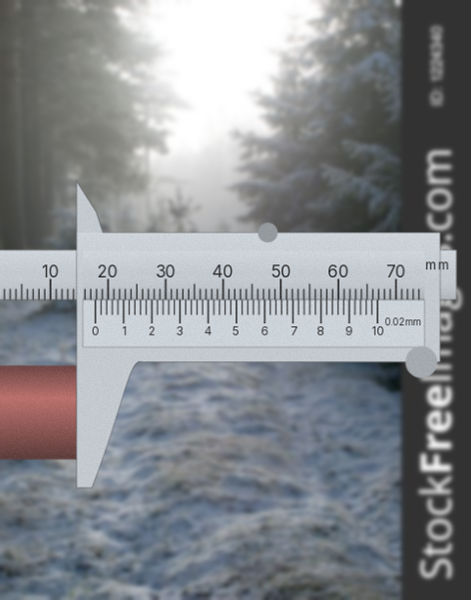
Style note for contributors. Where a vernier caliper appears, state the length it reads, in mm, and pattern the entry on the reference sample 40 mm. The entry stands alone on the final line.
17.8 mm
